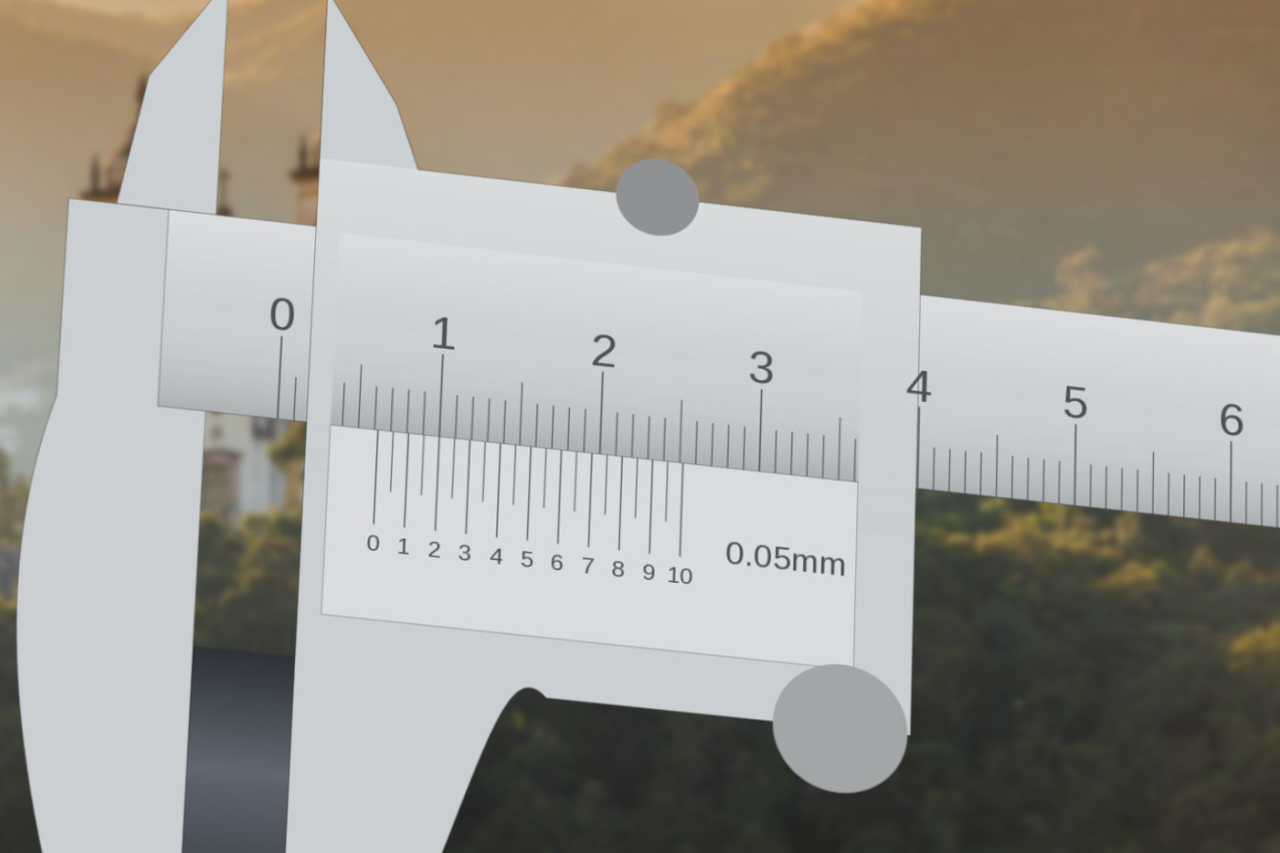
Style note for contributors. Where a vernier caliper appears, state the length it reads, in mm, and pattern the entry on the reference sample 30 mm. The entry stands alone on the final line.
6.2 mm
